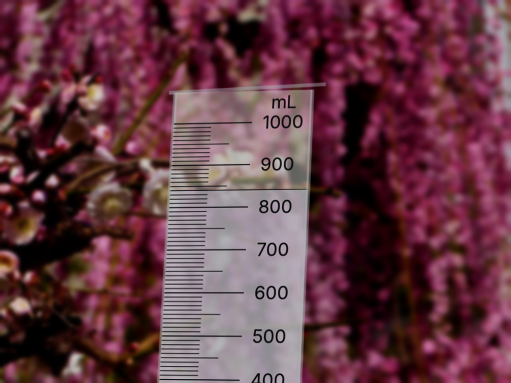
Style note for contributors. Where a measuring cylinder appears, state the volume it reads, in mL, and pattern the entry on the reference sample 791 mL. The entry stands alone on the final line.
840 mL
